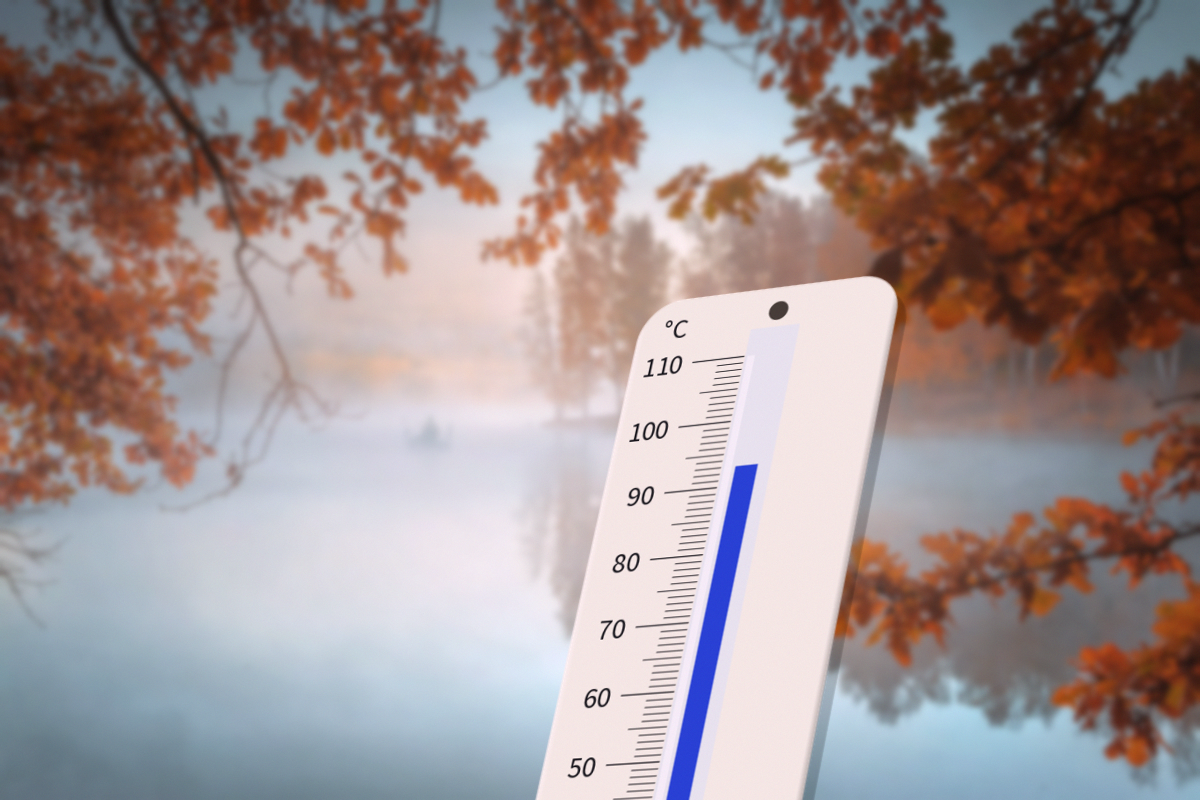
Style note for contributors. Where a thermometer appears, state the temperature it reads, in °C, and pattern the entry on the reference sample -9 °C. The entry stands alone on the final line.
93 °C
